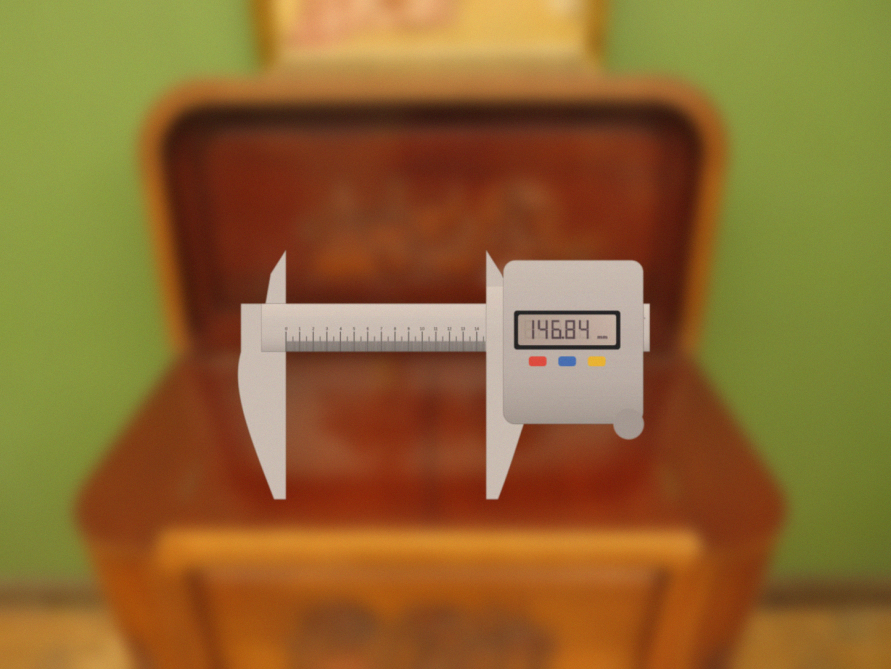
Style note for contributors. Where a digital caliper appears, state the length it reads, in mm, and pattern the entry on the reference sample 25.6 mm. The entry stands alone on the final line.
146.84 mm
